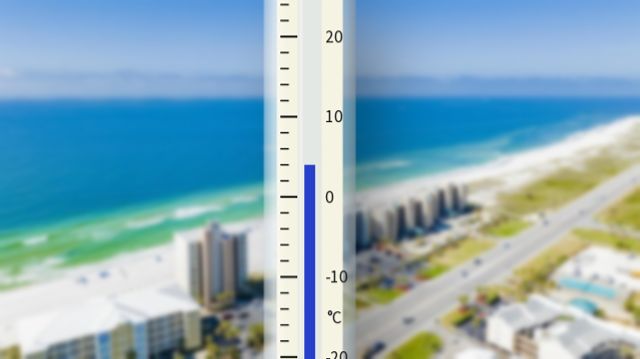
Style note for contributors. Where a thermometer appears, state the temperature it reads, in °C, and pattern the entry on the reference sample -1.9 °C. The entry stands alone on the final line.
4 °C
